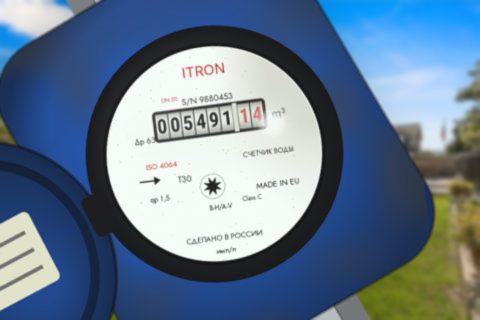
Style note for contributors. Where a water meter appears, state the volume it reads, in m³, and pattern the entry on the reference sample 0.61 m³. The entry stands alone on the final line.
5491.14 m³
